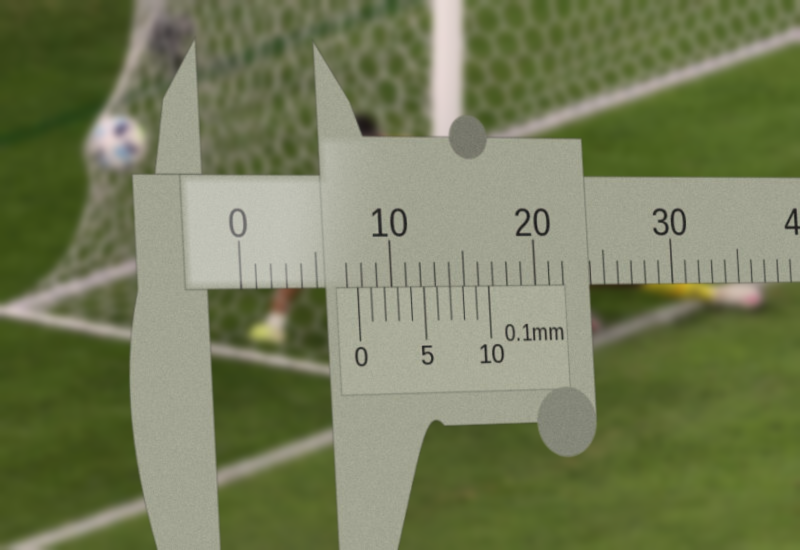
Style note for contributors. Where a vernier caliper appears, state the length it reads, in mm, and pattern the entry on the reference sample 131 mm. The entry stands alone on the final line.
7.7 mm
